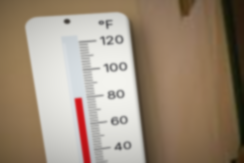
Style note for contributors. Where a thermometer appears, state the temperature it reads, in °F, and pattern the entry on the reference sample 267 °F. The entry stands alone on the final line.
80 °F
